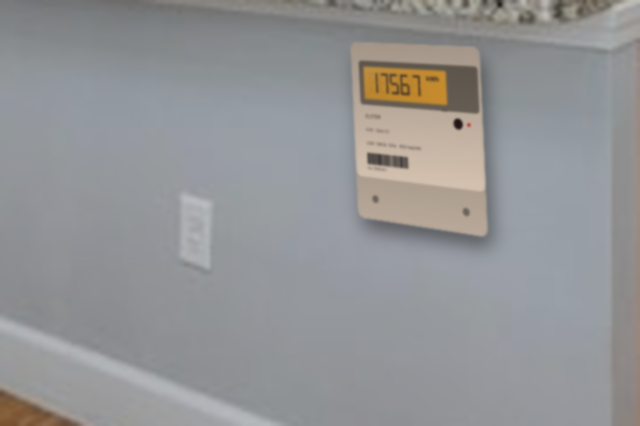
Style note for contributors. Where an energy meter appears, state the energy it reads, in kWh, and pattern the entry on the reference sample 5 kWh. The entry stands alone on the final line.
17567 kWh
